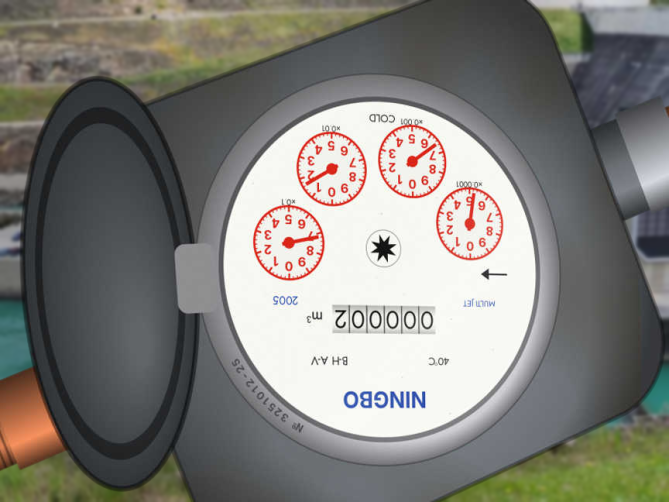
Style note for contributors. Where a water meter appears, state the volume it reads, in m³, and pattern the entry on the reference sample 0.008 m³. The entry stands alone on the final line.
2.7165 m³
